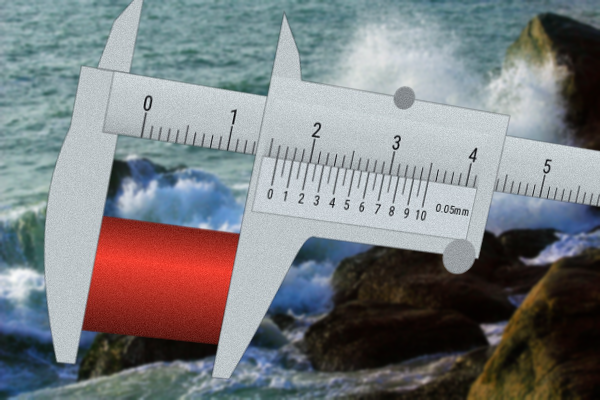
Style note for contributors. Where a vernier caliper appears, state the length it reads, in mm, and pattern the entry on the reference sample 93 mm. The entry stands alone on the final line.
16.0 mm
